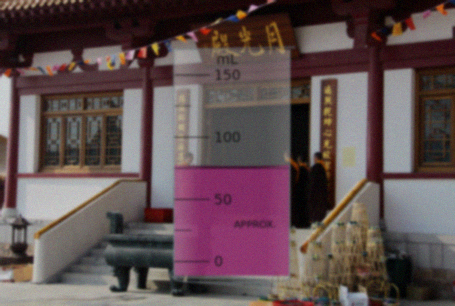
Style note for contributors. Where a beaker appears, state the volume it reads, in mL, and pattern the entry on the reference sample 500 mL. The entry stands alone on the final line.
75 mL
